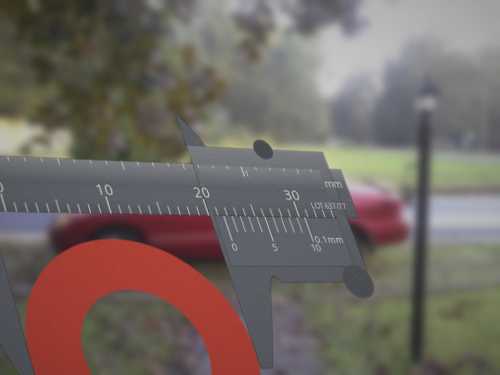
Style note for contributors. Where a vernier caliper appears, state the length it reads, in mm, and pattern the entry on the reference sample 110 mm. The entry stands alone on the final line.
21.6 mm
